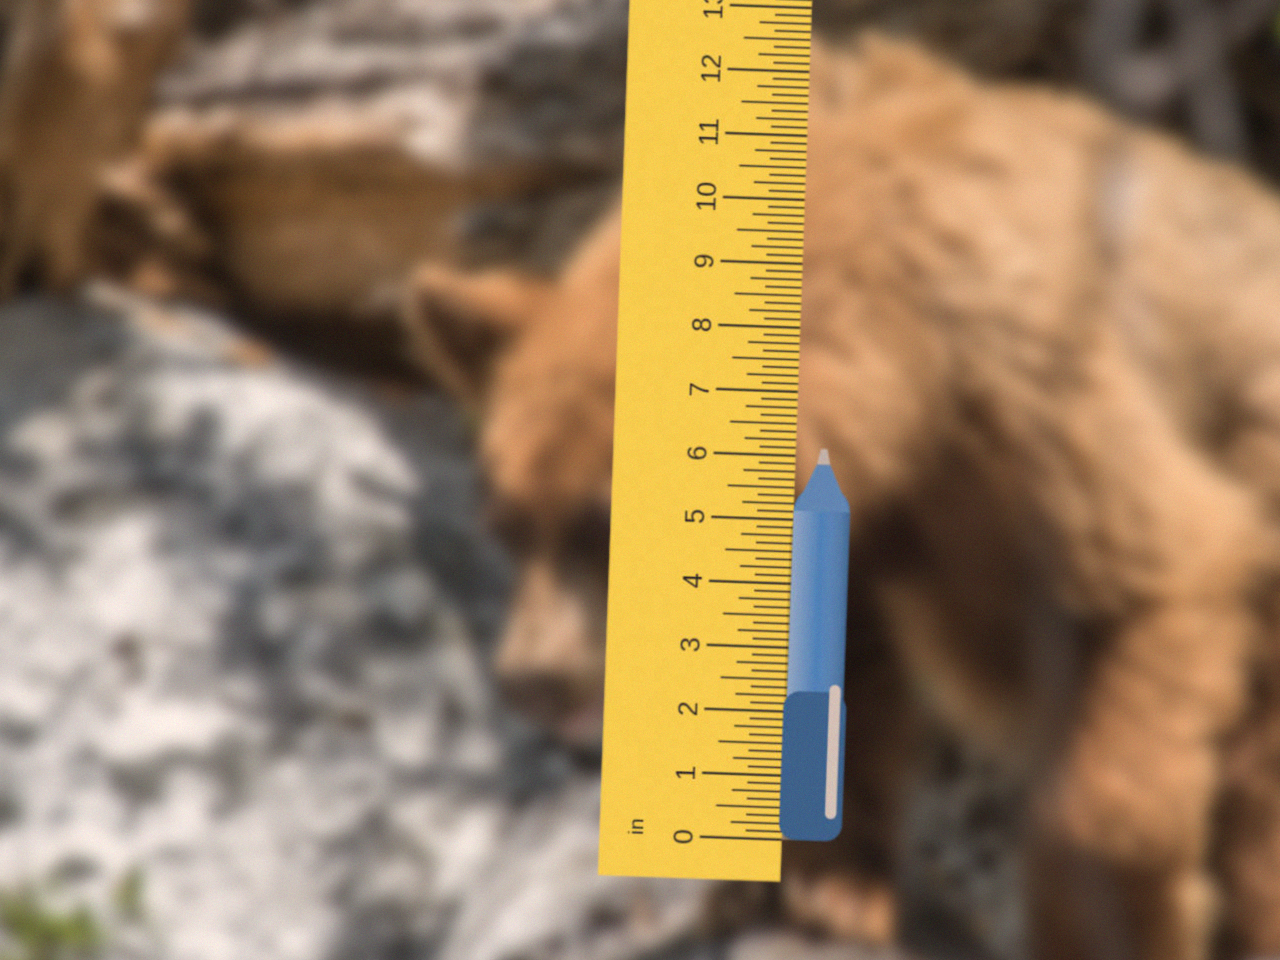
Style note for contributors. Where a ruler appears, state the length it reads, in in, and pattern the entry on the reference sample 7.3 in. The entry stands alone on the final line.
6.125 in
